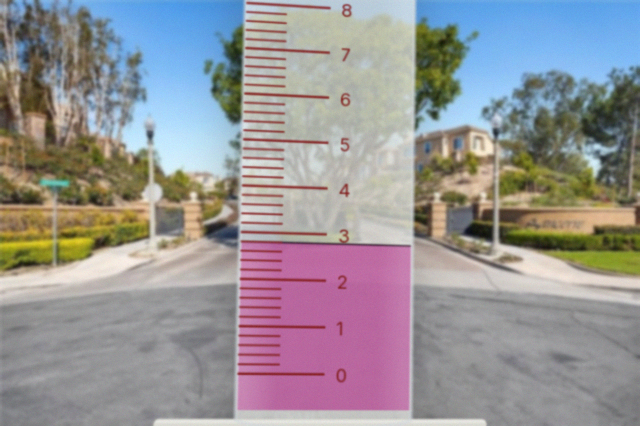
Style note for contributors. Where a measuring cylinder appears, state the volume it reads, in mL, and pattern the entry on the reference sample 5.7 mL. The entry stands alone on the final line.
2.8 mL
